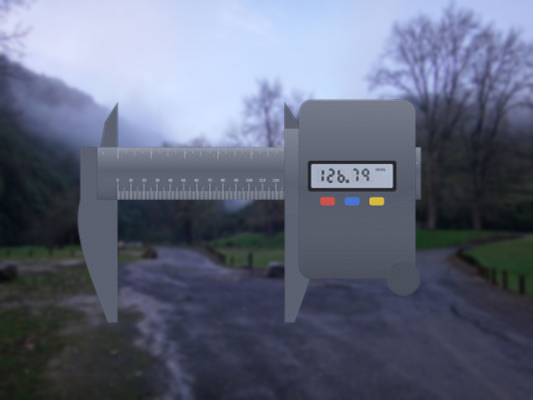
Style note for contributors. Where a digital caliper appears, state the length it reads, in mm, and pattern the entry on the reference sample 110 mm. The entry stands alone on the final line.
126.79 mm
